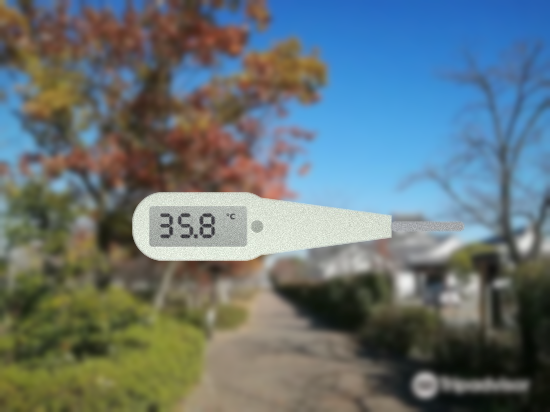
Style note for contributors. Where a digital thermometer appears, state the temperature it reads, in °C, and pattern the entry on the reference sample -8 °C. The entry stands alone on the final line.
35.8 °C
